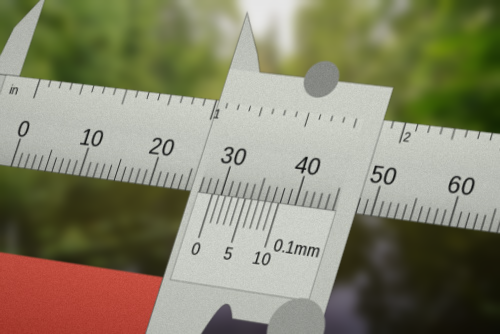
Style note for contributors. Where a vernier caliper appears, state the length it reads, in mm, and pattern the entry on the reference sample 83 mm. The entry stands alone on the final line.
28.8 mm
